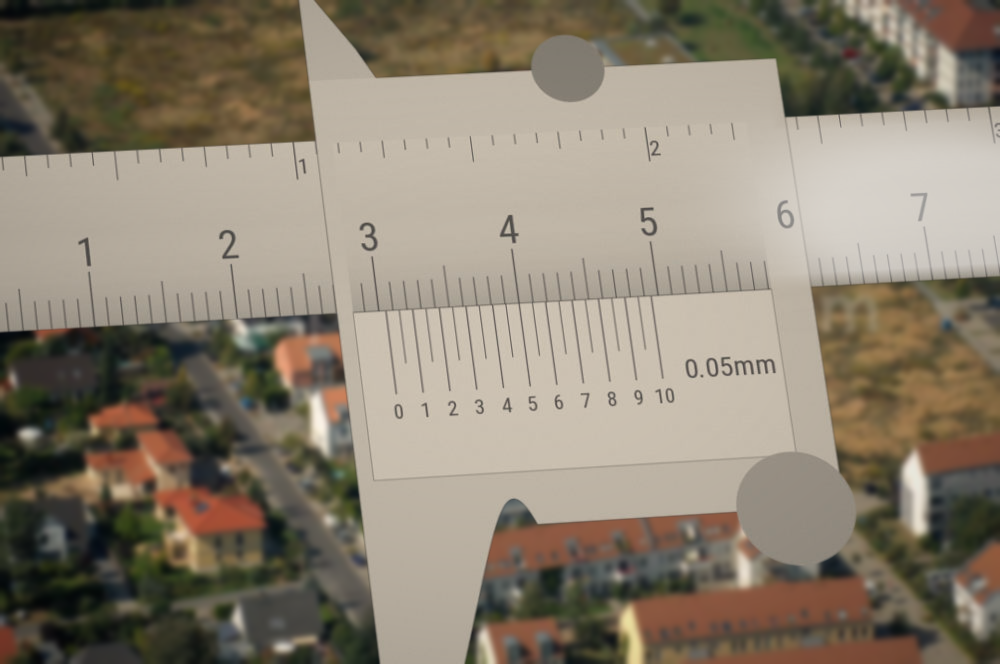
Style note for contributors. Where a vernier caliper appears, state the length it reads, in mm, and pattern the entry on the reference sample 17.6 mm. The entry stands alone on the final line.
30.5 mm
